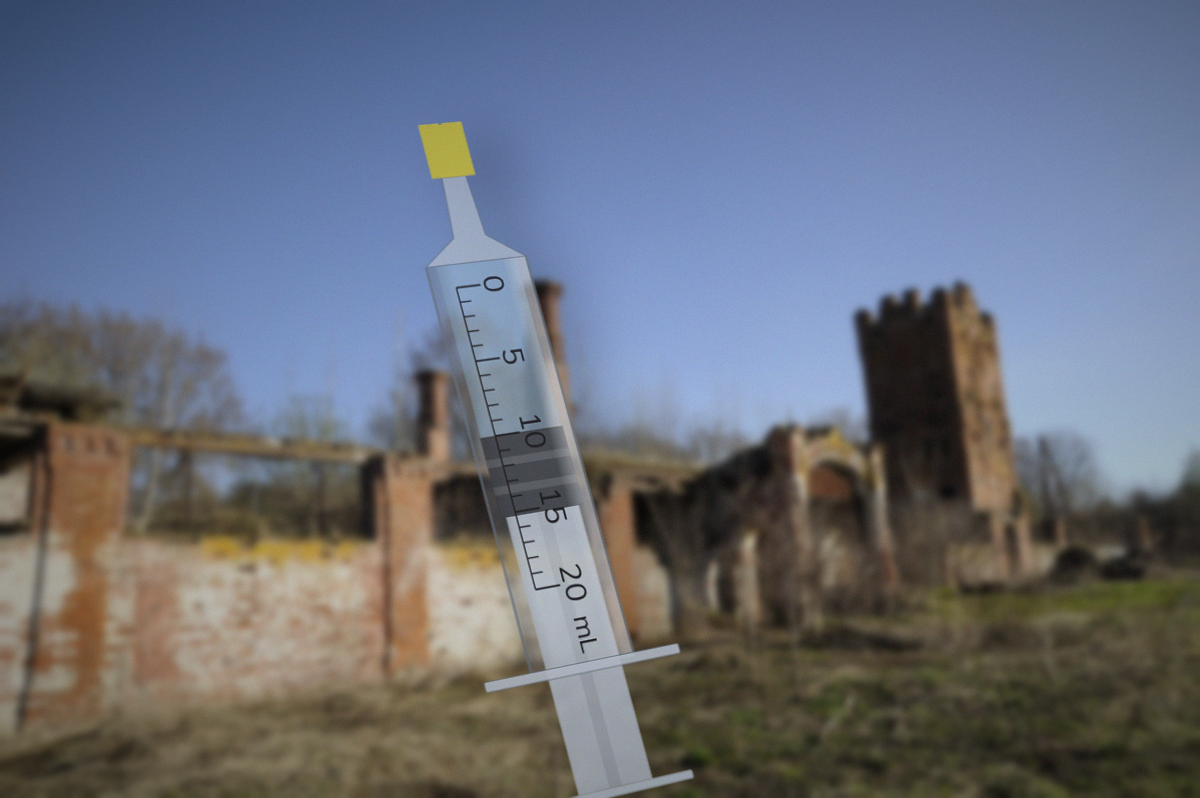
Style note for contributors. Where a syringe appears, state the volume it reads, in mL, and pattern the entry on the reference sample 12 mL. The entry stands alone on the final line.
10 mL
